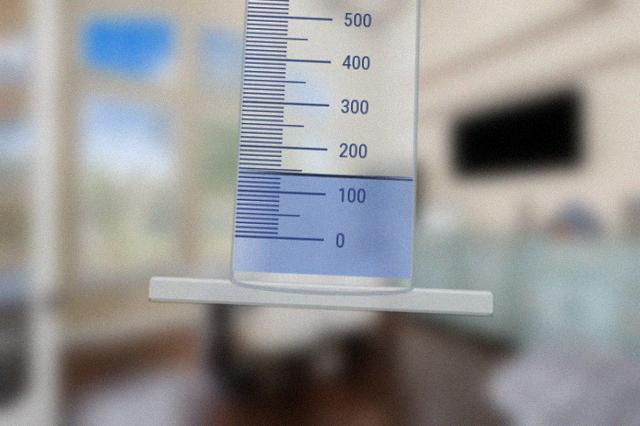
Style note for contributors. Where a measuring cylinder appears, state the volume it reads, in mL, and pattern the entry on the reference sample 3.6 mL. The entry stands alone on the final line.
140 mL
